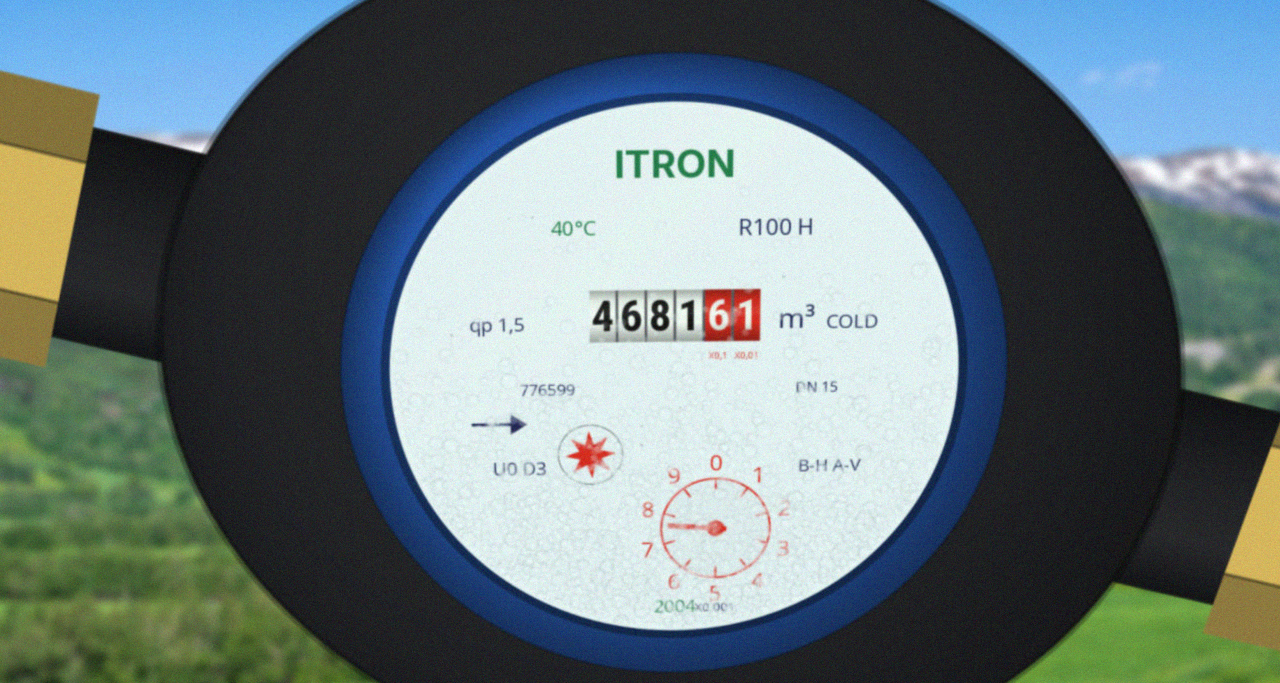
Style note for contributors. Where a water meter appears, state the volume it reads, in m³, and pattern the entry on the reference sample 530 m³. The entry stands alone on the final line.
4681.617 m³
